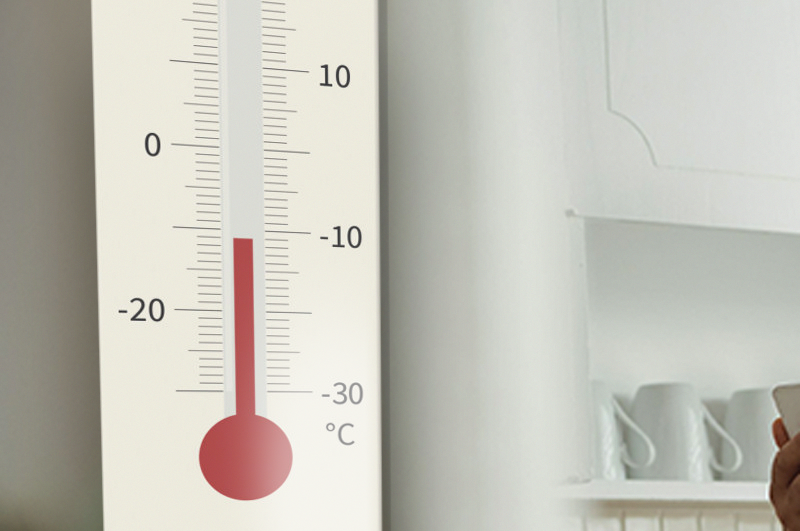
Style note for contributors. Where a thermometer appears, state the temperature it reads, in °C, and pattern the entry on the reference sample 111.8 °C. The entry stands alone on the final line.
-11 °C
